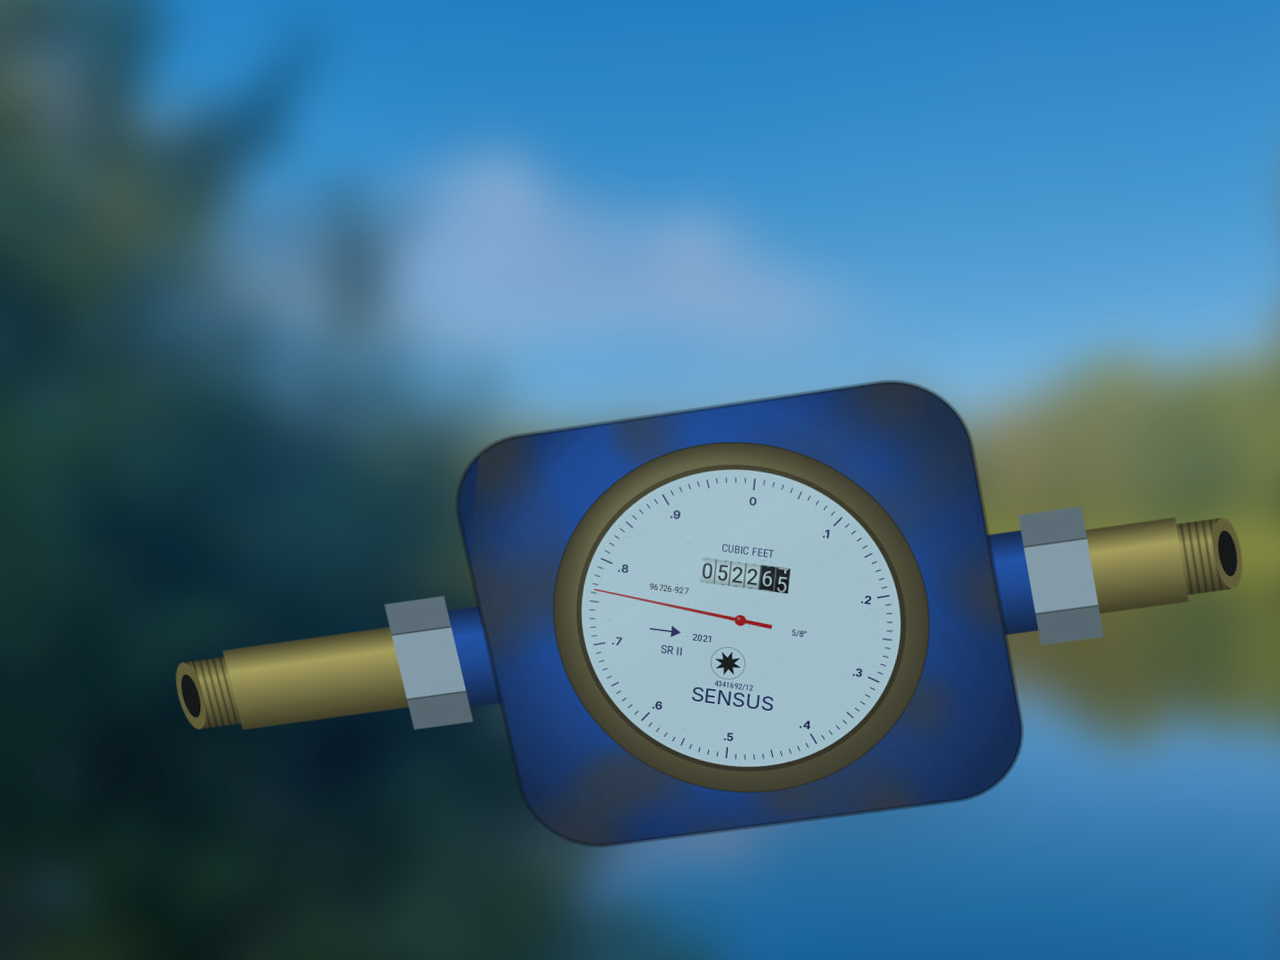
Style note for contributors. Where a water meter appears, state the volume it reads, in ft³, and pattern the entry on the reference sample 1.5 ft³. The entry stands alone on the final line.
52264.76 ft³
